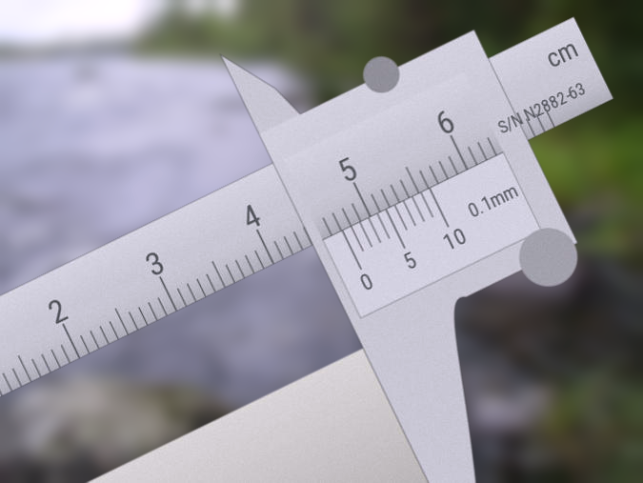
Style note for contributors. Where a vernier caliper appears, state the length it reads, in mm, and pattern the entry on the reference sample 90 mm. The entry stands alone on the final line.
47.1 mm
